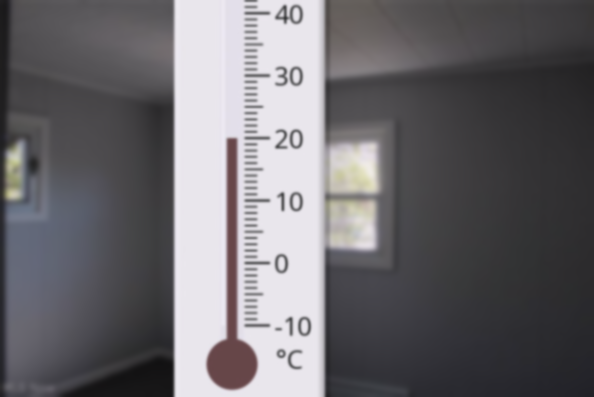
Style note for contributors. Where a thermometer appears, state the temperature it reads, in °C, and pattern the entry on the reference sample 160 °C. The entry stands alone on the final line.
20 °C
